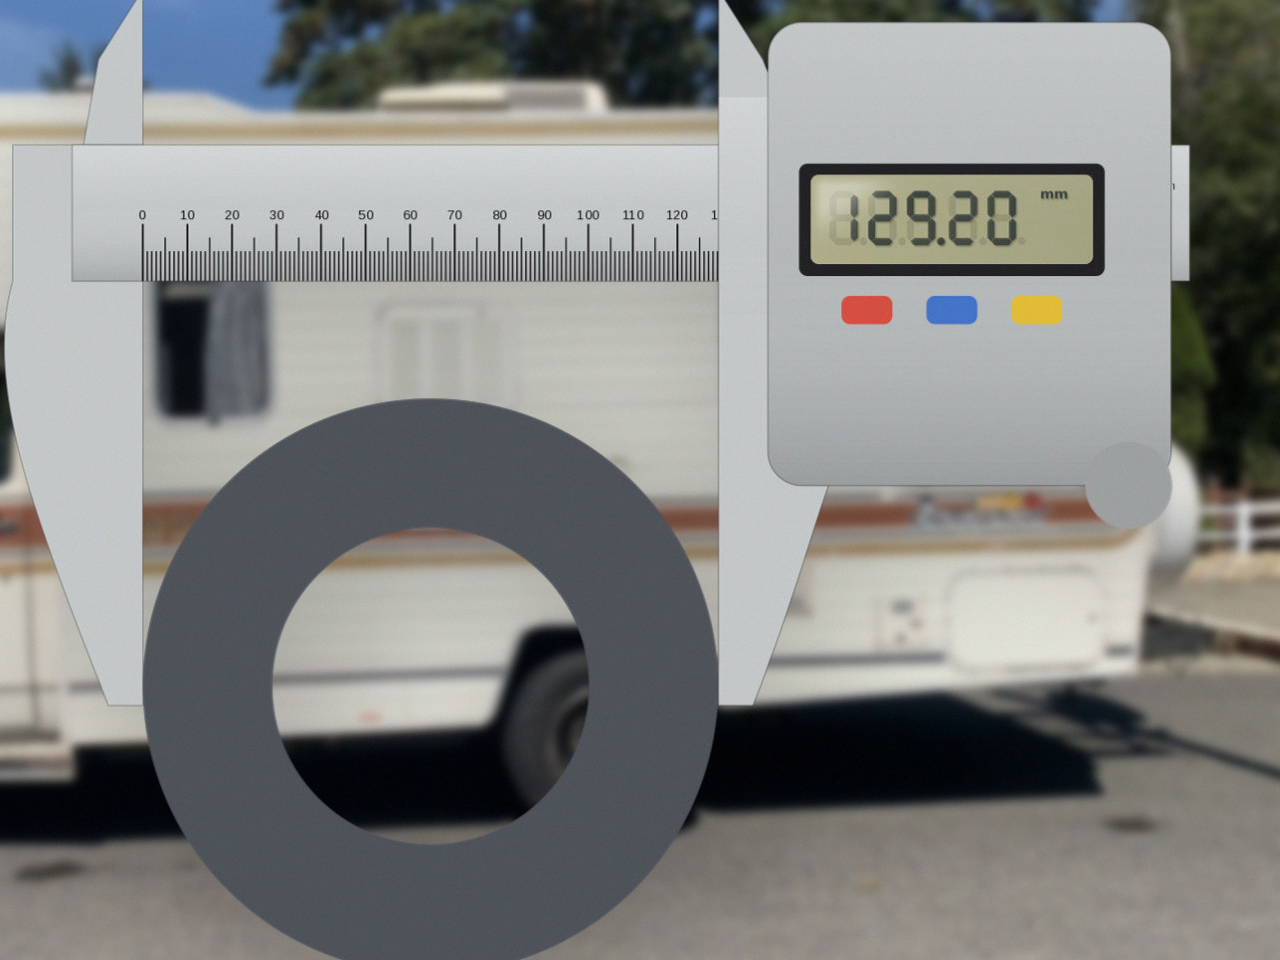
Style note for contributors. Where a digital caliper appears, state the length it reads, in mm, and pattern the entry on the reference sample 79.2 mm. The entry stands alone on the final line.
129.20 mm
